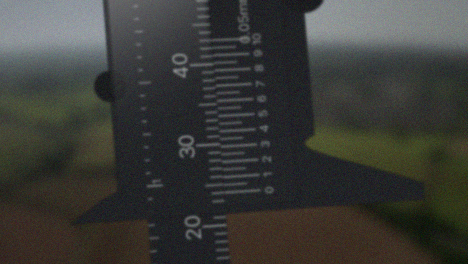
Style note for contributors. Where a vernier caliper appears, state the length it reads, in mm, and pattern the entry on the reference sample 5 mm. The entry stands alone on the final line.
24.0 mm
